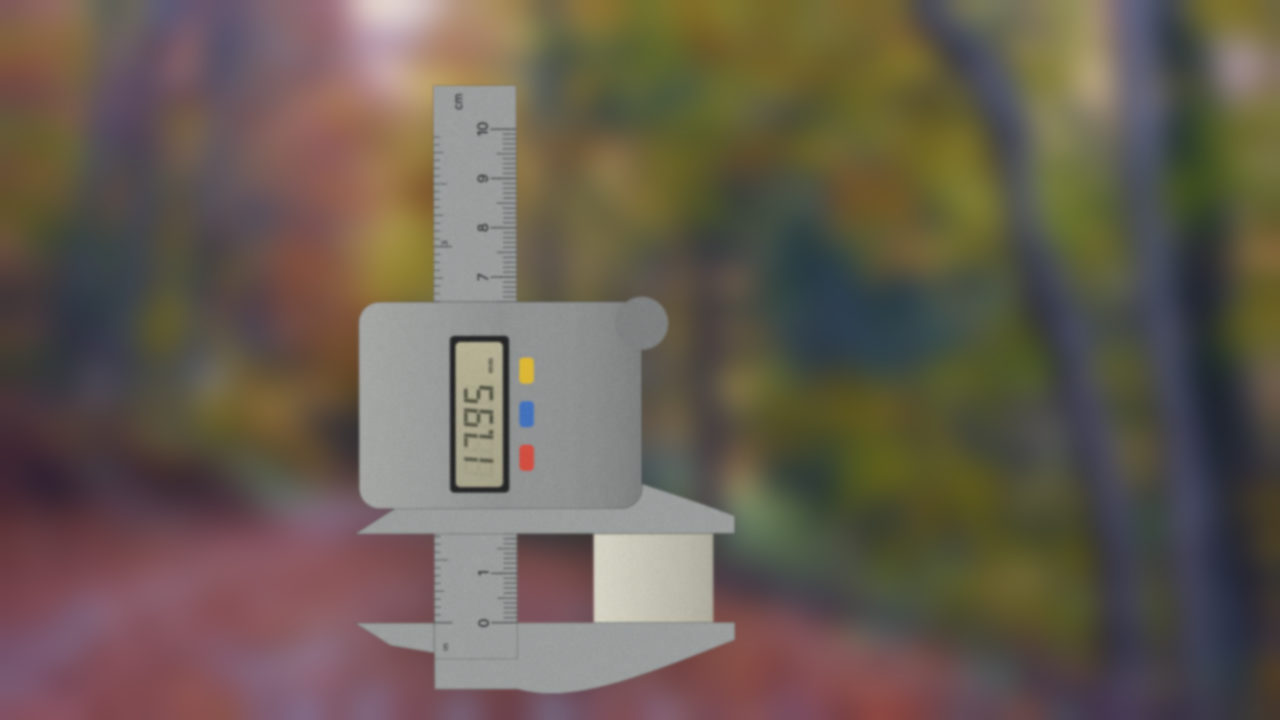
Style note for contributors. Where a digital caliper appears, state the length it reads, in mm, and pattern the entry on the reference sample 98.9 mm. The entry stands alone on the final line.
17.95 mm
